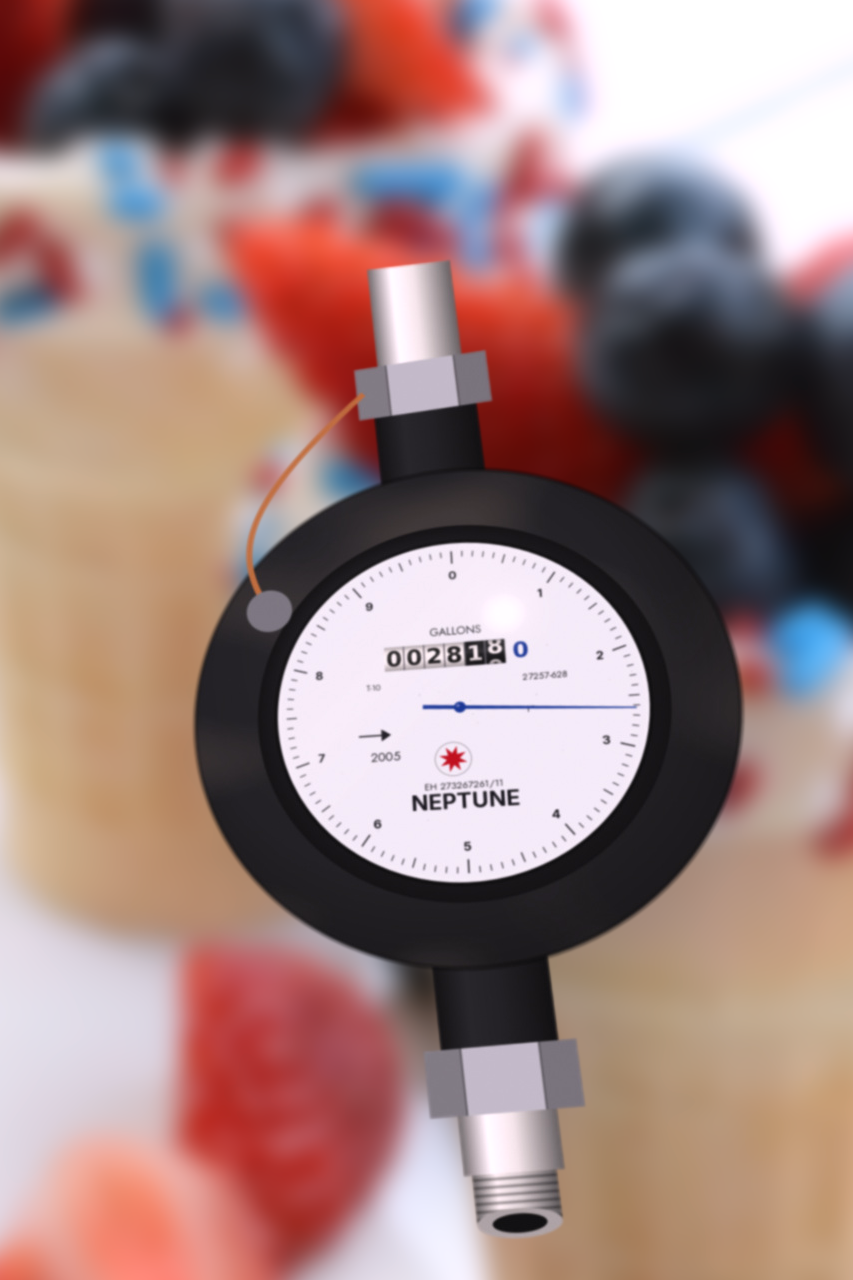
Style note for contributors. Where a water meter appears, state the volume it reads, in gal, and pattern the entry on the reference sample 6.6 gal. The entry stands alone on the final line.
28182.6 gal
